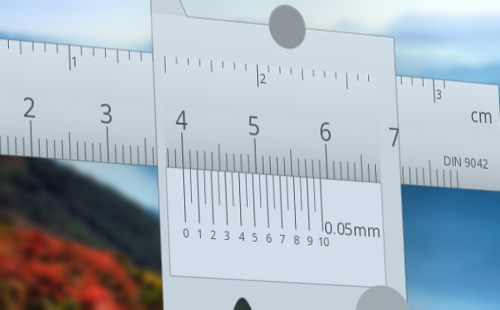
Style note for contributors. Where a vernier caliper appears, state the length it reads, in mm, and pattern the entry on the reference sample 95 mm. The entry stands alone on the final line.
40.0 mm
